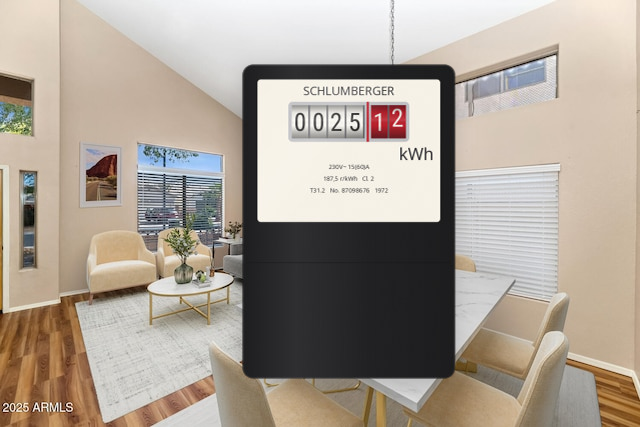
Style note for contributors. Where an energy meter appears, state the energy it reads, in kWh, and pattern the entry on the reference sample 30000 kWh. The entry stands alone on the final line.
25.12 kWh
